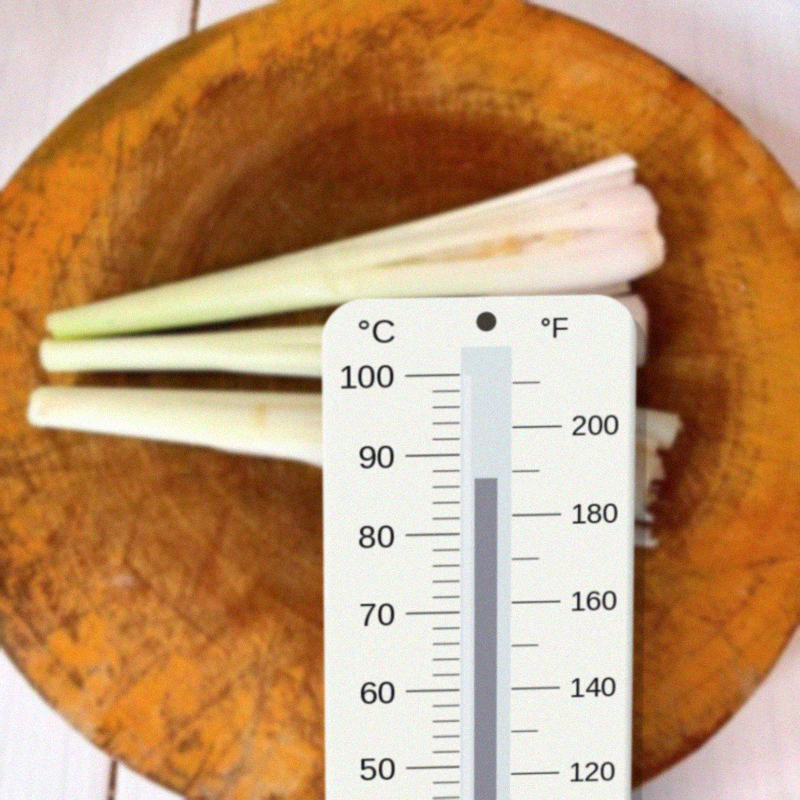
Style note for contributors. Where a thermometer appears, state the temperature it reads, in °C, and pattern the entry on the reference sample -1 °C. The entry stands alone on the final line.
87 °C
